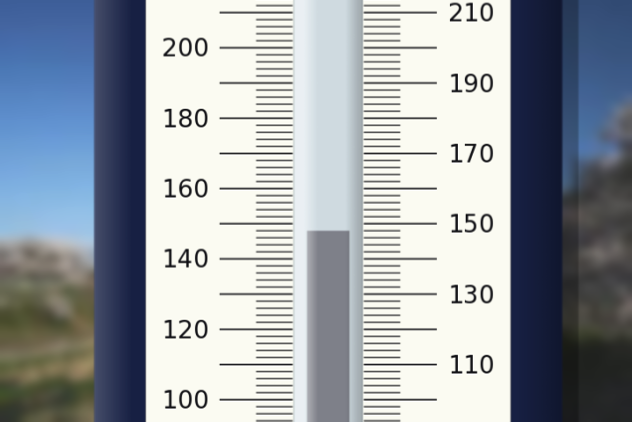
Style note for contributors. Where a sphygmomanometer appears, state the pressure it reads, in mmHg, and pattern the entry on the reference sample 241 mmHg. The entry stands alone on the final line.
148 mmHg
